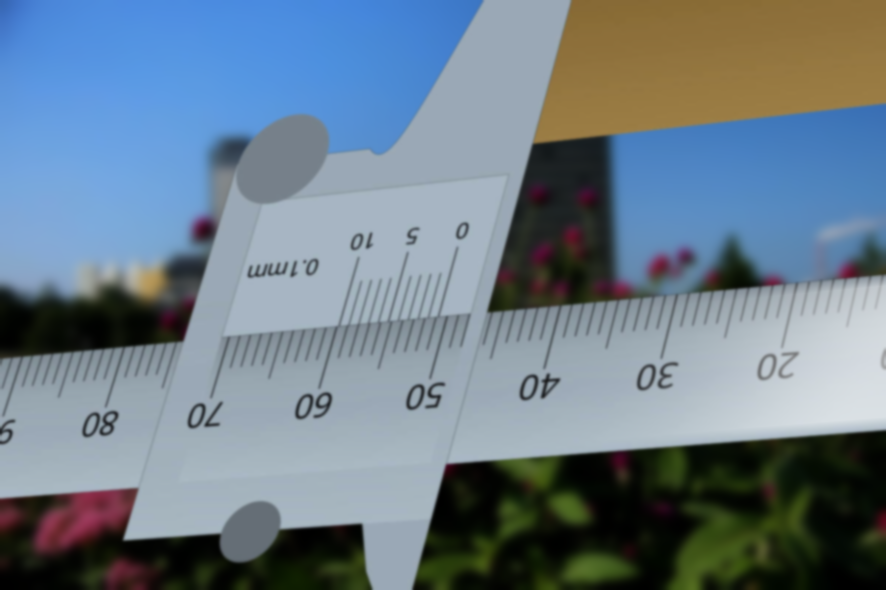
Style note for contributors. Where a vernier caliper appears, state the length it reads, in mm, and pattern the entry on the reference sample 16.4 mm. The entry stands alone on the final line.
50.8 mm
